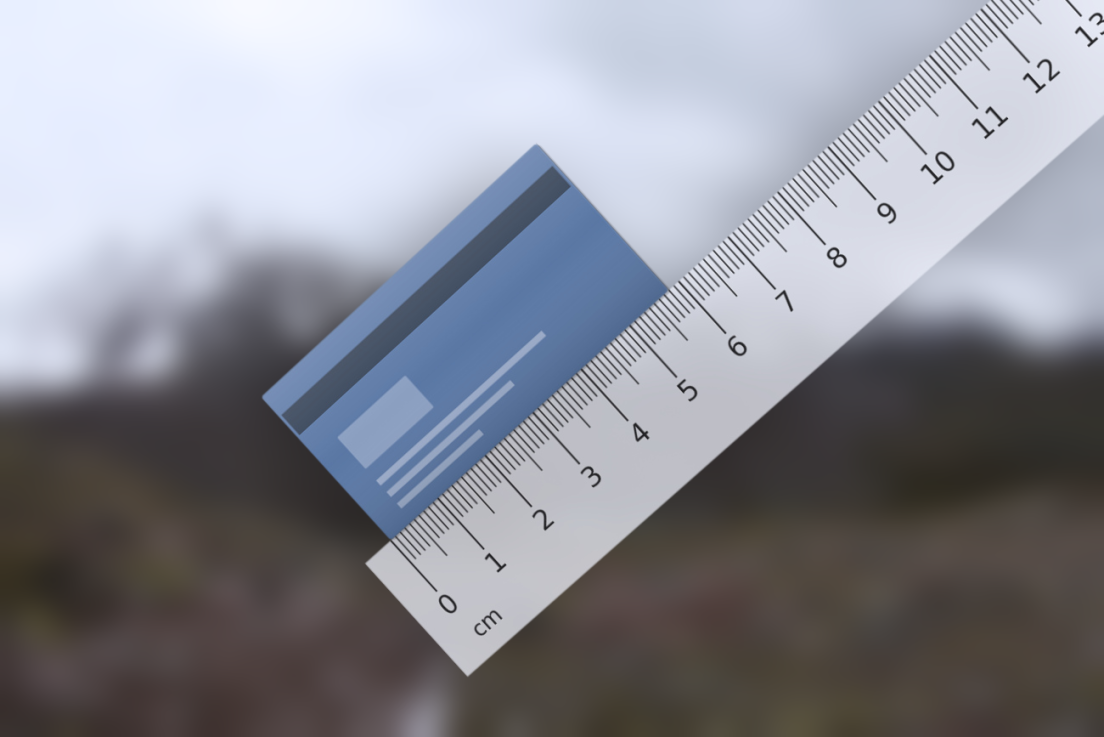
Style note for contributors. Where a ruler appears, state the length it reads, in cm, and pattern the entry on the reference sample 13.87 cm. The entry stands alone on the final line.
5.8 cm
